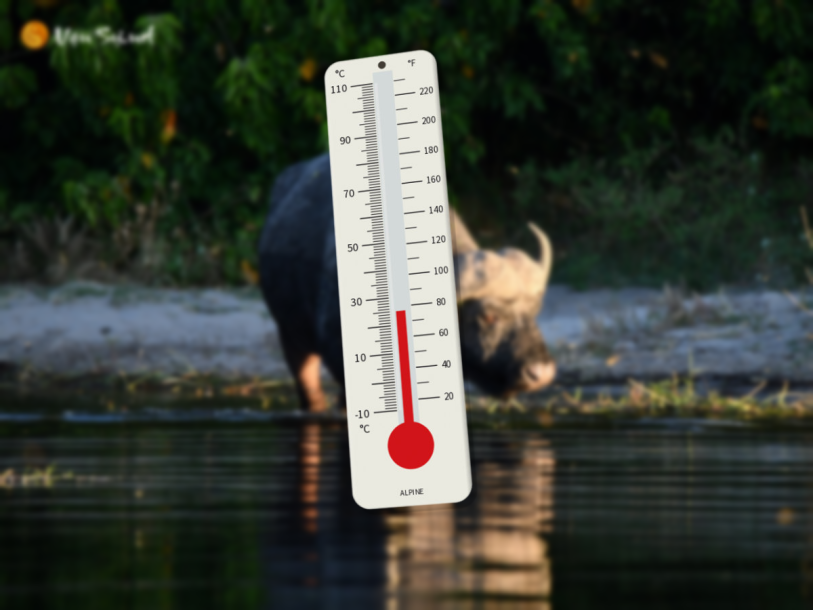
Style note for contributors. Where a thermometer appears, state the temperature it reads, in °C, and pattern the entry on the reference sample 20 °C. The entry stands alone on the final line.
25 °C
